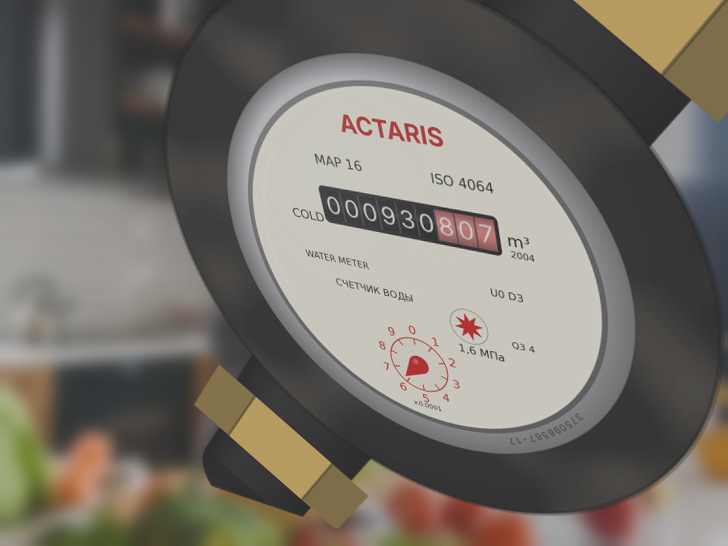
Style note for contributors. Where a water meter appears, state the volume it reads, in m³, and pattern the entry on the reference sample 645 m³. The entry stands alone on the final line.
930.8076 m³
